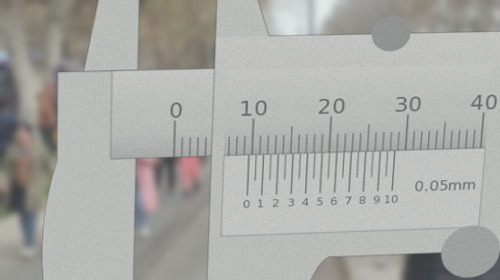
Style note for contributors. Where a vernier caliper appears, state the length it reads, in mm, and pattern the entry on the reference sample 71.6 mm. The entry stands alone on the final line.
9.6 mm
